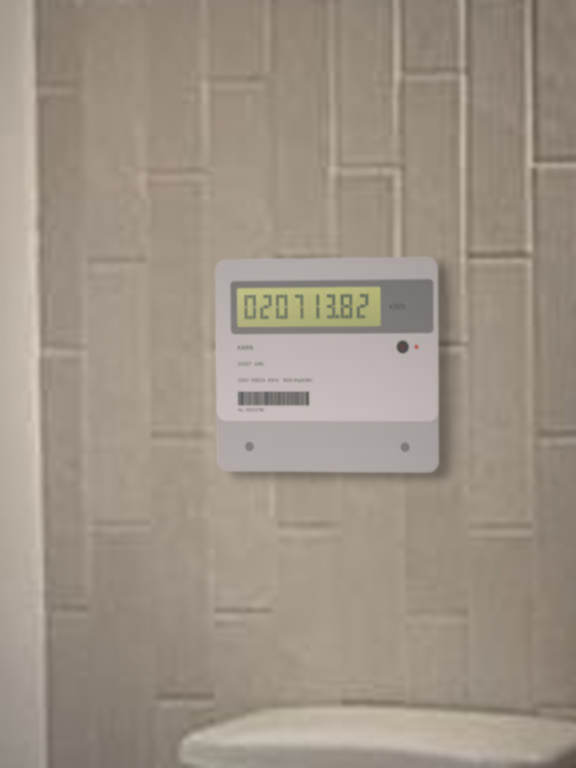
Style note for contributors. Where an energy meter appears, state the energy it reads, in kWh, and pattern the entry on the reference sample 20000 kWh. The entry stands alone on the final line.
20713.82 kWh
